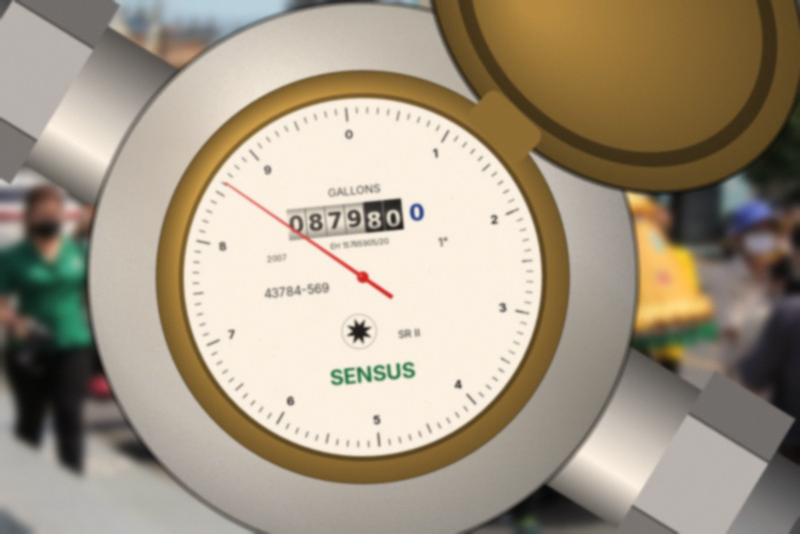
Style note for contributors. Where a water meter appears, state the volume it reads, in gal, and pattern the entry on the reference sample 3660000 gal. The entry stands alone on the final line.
879798.6 gal
